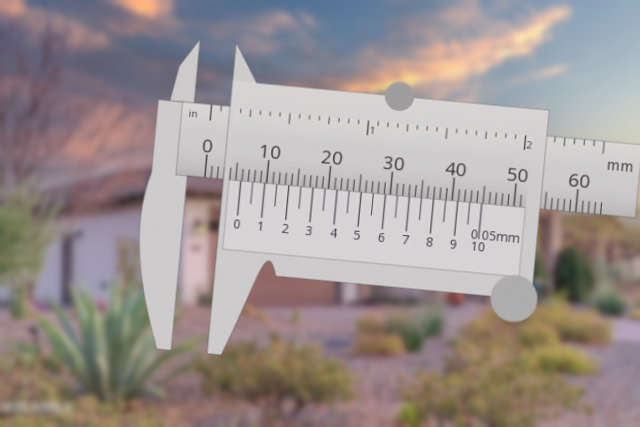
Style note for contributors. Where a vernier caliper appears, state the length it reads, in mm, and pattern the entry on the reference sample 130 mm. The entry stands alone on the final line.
5.8 mm
